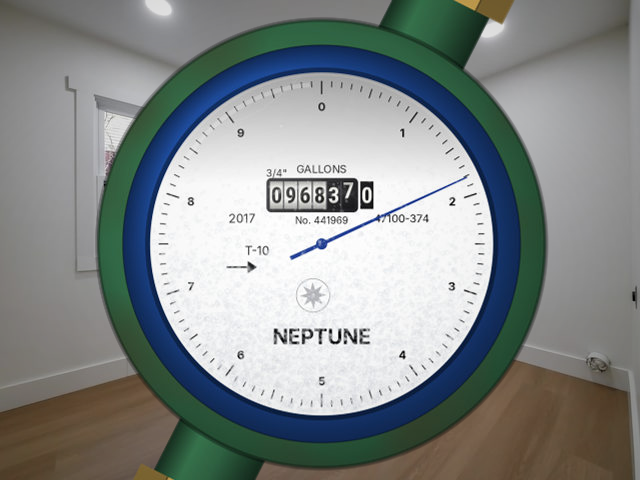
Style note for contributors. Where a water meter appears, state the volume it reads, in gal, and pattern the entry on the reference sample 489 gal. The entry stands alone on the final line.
968371.8 gal
